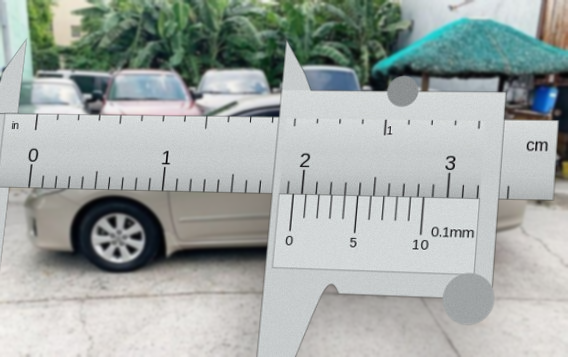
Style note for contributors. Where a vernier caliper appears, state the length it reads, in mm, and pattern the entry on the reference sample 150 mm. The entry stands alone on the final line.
19.4 mm
